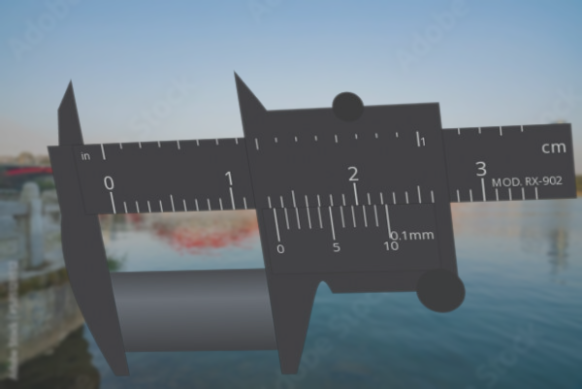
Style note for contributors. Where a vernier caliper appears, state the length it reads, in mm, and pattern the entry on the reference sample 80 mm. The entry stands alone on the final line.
13.3 mm
